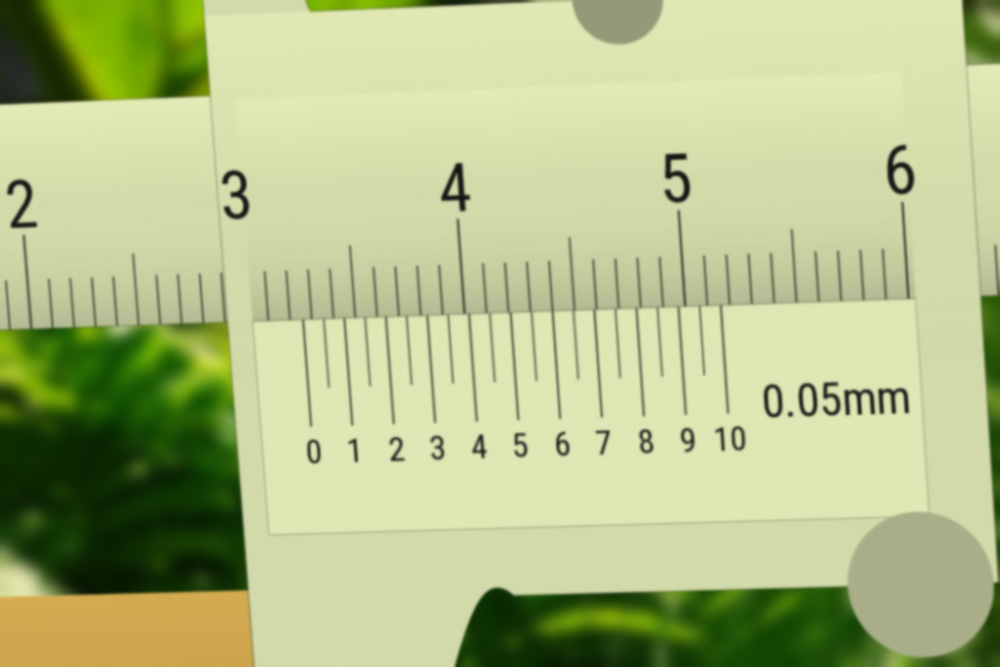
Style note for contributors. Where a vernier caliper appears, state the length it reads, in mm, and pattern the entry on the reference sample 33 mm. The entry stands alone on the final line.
32.6 mm
